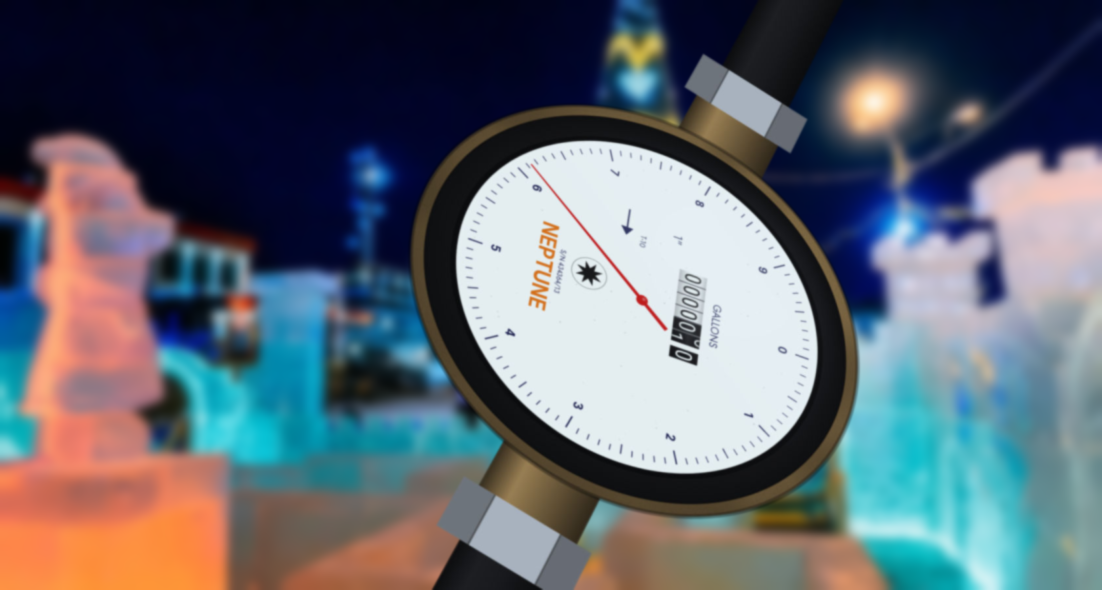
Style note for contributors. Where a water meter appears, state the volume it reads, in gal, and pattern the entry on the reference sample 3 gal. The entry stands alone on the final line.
6.1 gal
